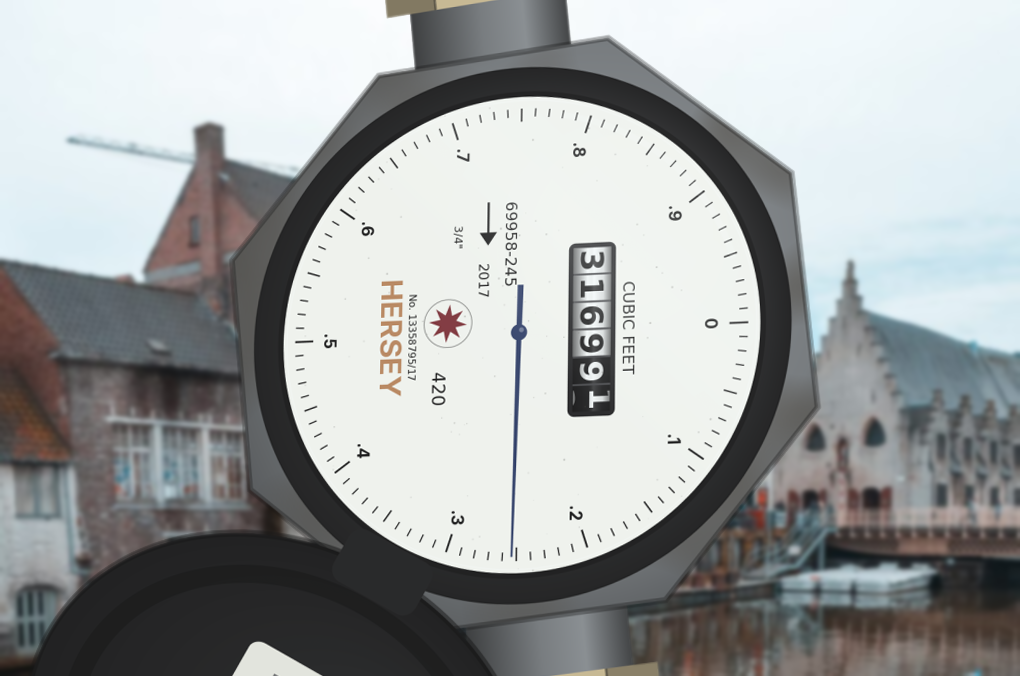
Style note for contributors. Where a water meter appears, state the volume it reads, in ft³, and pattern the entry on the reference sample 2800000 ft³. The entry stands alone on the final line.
316991.25 ft³
